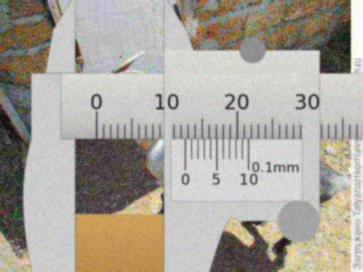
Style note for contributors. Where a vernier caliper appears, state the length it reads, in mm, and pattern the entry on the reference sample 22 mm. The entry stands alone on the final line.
12.6 mm
